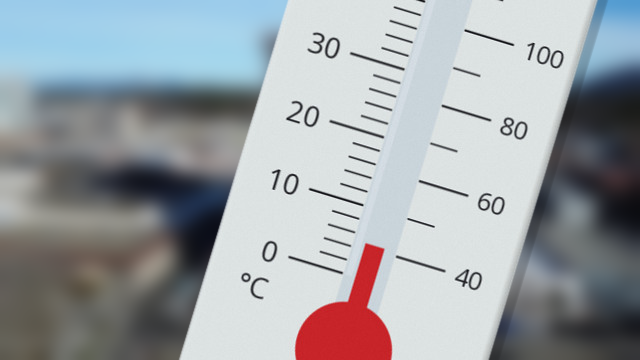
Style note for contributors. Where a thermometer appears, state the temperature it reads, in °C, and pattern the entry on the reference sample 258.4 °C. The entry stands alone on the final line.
5 °C
